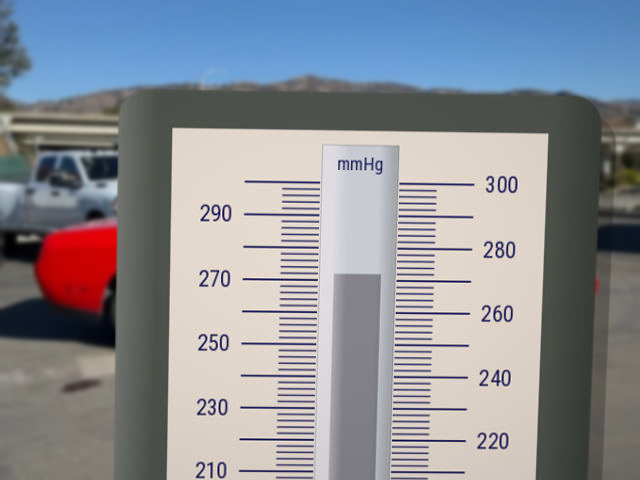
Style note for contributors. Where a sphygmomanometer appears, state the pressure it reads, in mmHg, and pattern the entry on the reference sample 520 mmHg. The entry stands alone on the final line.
272 mmHg
